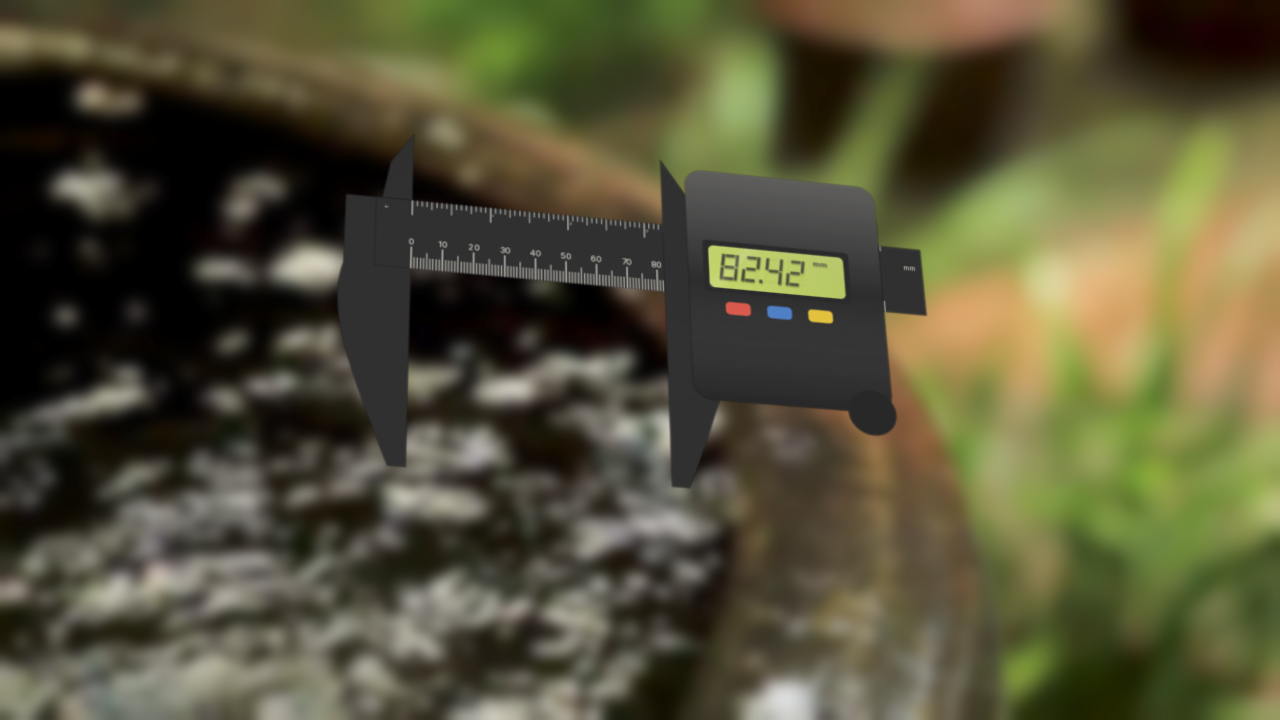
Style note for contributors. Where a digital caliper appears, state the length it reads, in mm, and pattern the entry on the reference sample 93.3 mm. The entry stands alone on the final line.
82.42 mm
